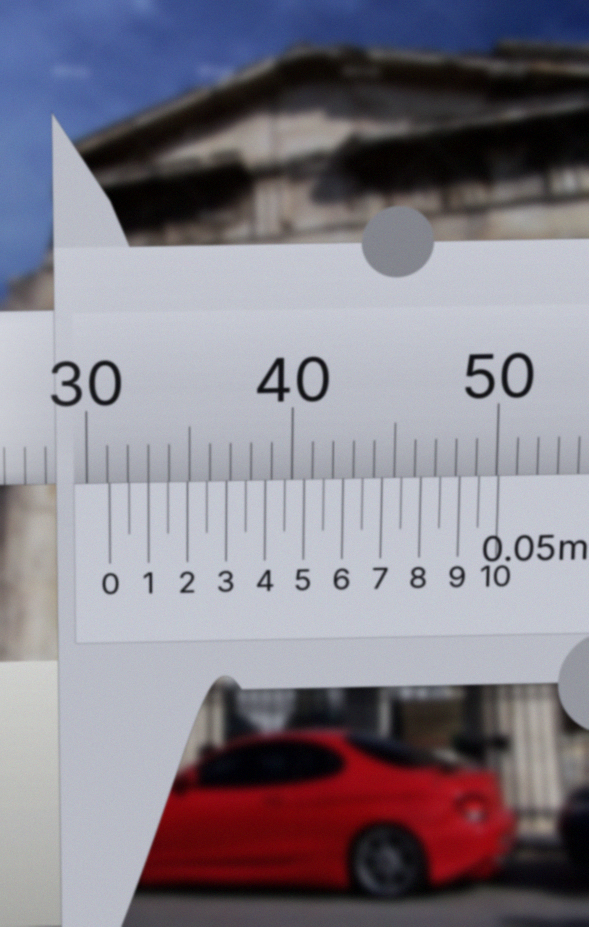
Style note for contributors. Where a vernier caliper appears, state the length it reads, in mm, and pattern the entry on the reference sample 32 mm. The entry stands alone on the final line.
31.1 mm
